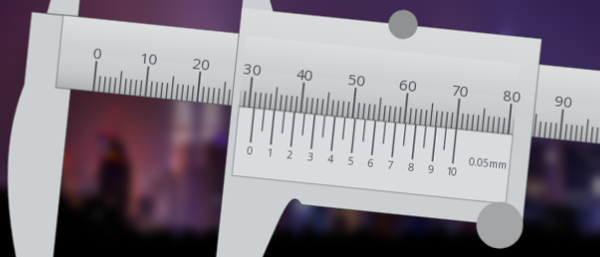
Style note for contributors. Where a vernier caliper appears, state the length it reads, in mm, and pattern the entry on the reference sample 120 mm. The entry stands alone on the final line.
31.0 mm
